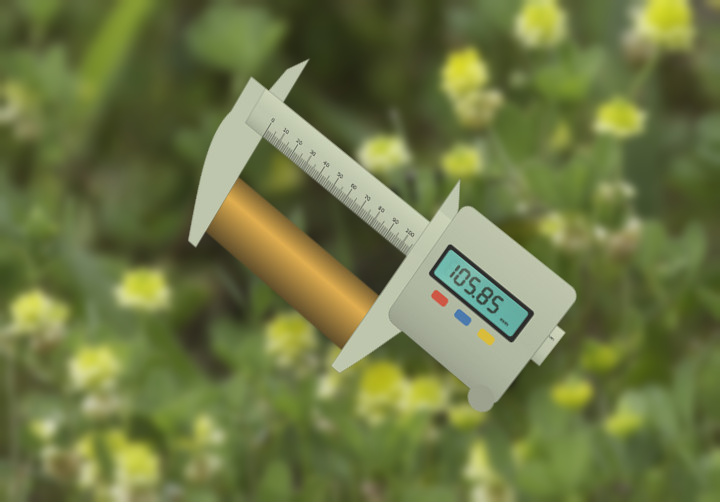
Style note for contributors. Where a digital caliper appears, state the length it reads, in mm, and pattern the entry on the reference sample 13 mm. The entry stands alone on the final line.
105.85 mm
